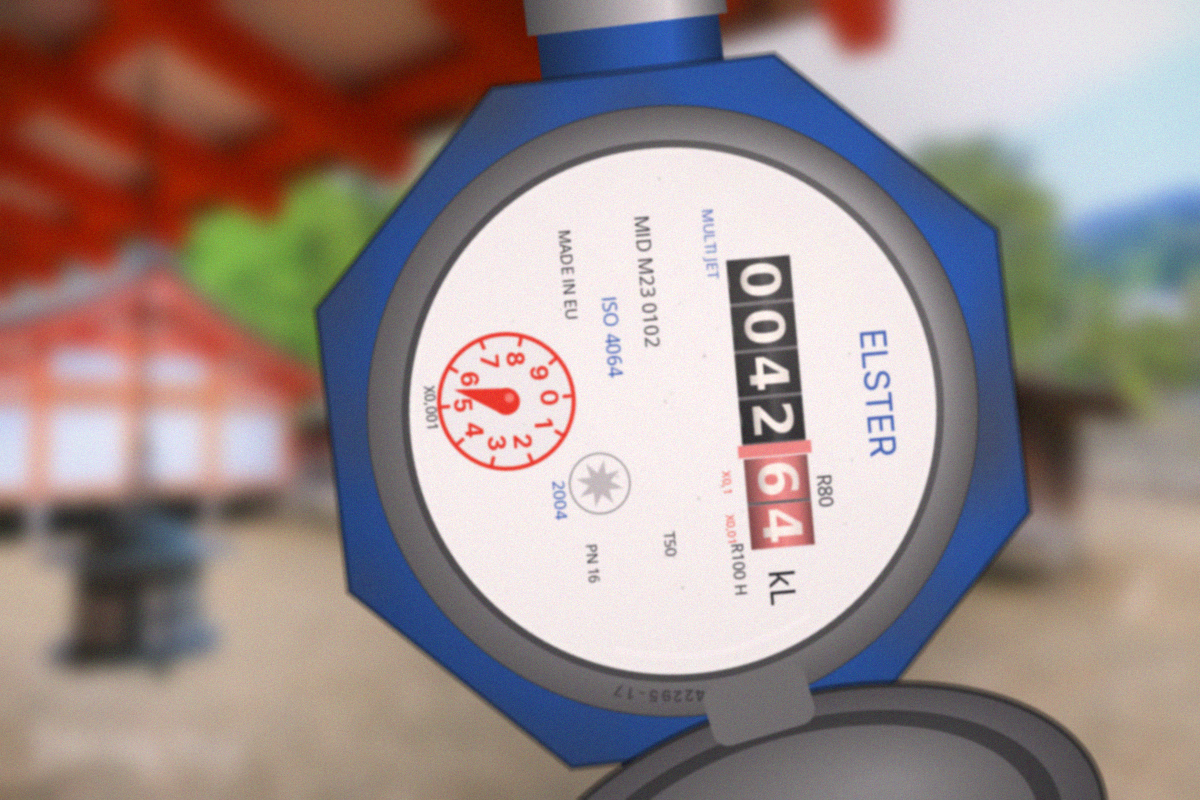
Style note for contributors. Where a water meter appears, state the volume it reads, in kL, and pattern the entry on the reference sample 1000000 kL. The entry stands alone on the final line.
42.645 kL
